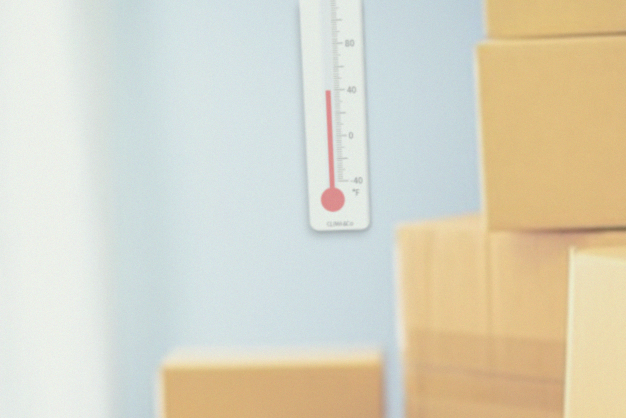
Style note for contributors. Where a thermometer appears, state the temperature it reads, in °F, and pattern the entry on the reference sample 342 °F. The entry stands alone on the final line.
40 °F
